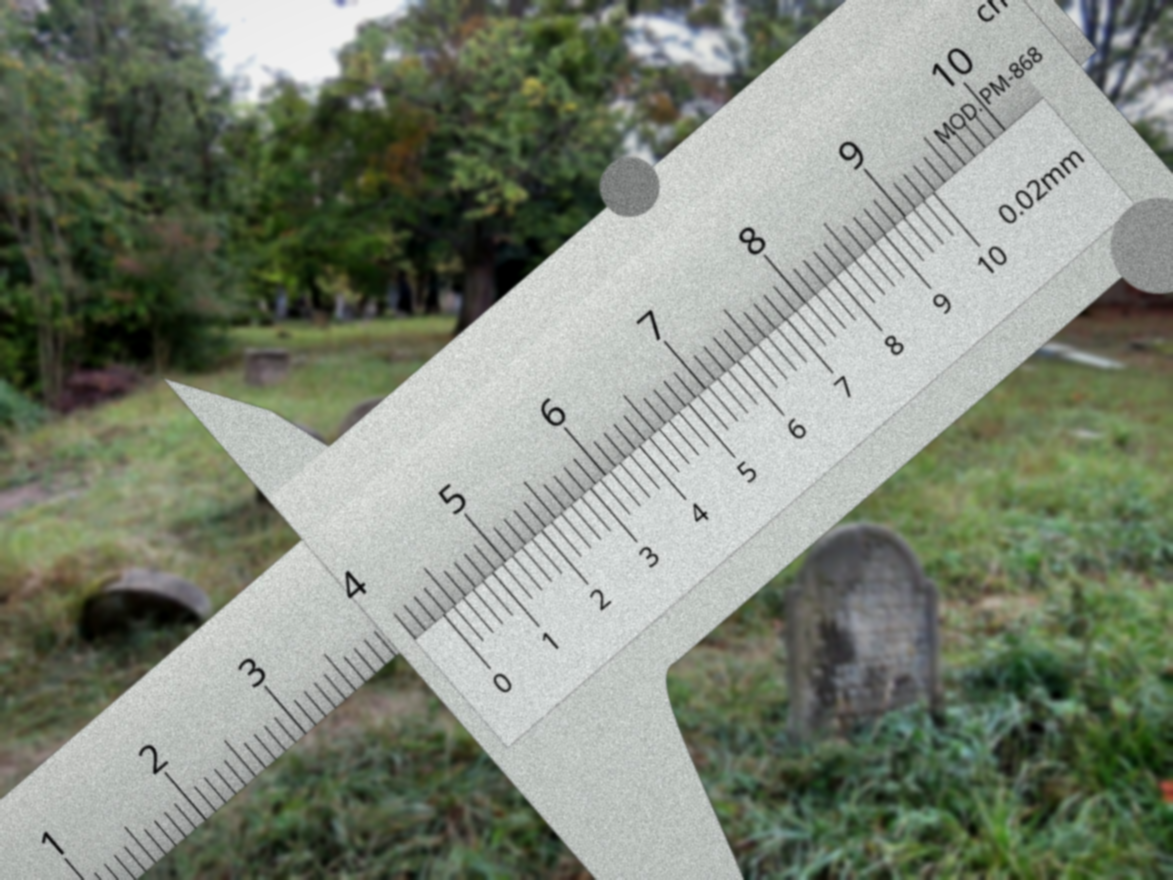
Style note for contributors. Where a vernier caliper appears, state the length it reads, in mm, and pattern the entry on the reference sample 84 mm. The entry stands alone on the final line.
43.8 mm
